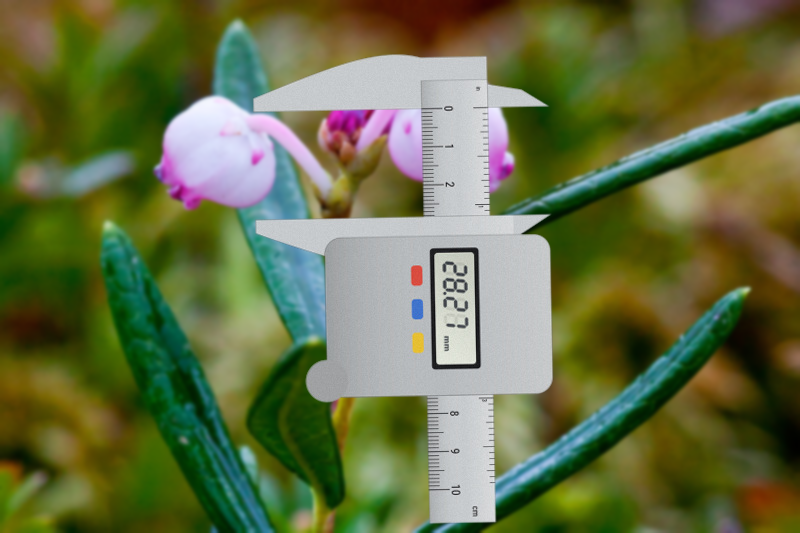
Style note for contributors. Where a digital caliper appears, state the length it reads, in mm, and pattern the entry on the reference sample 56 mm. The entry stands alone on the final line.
28.27 mm
